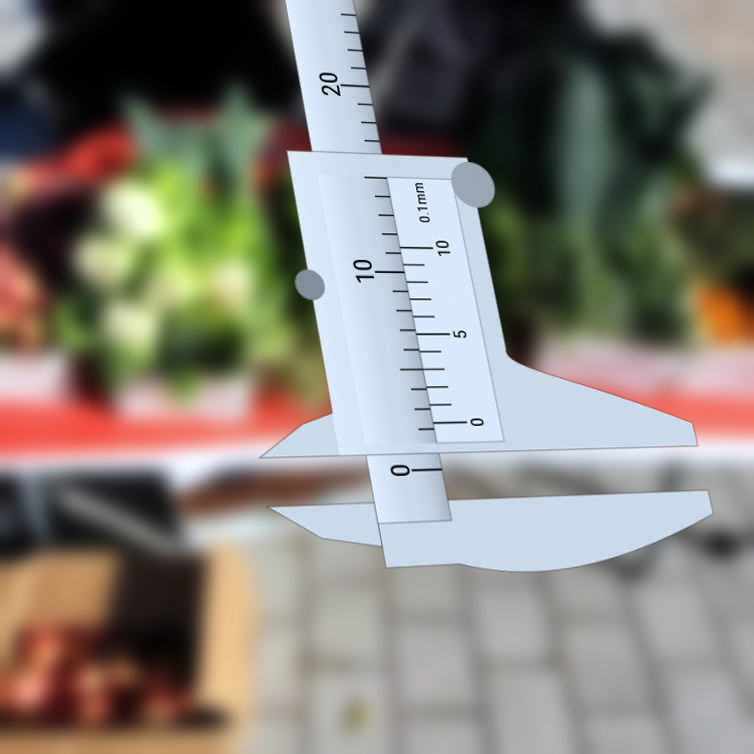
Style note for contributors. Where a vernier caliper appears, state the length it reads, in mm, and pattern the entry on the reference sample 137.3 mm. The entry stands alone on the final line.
2.3 mm
